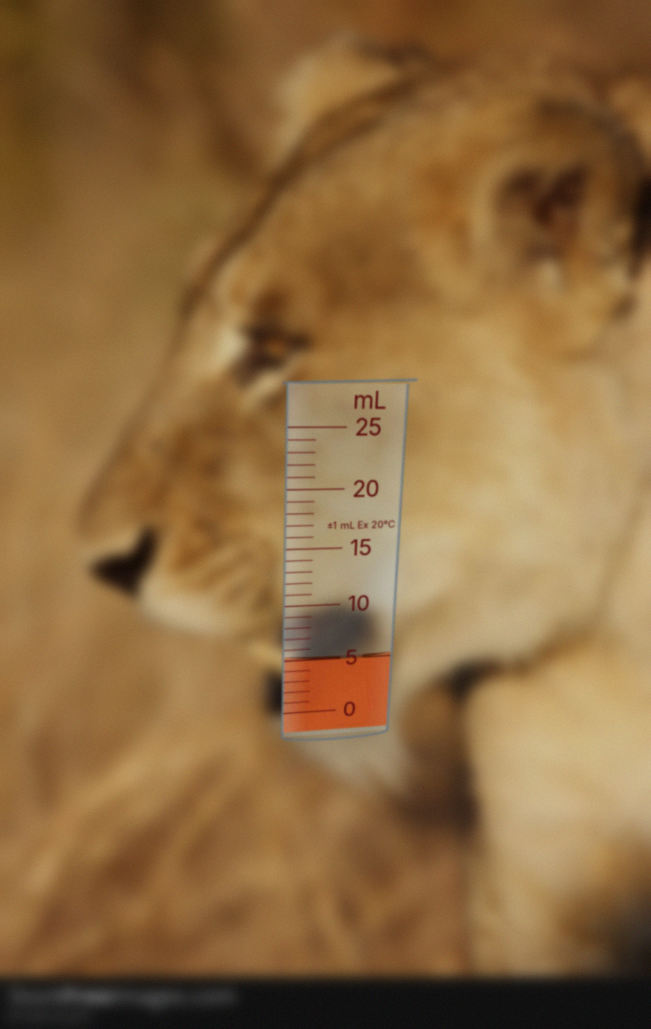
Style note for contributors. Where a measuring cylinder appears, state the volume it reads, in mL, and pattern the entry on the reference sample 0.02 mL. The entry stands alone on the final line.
5 mL
